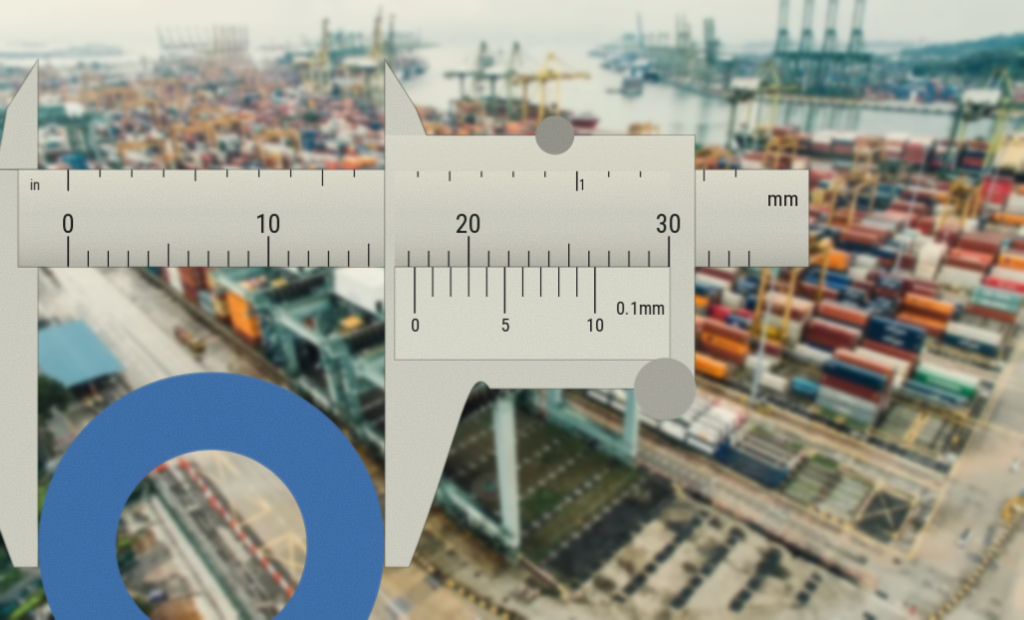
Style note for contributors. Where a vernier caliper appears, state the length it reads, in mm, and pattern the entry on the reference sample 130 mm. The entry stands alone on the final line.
17.3 mm
